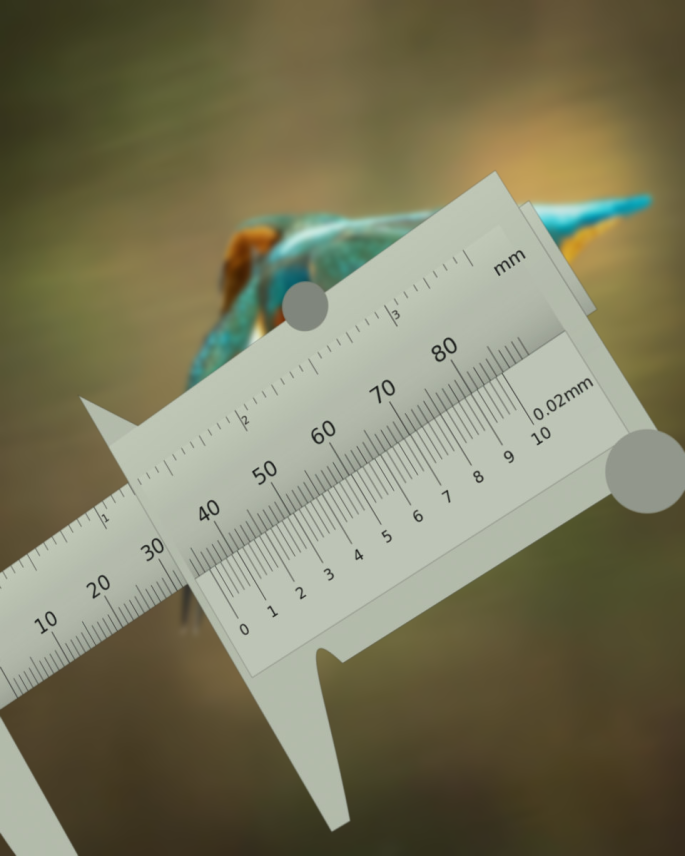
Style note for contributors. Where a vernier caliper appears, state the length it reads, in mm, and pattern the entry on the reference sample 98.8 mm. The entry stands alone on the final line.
35.8 mm
